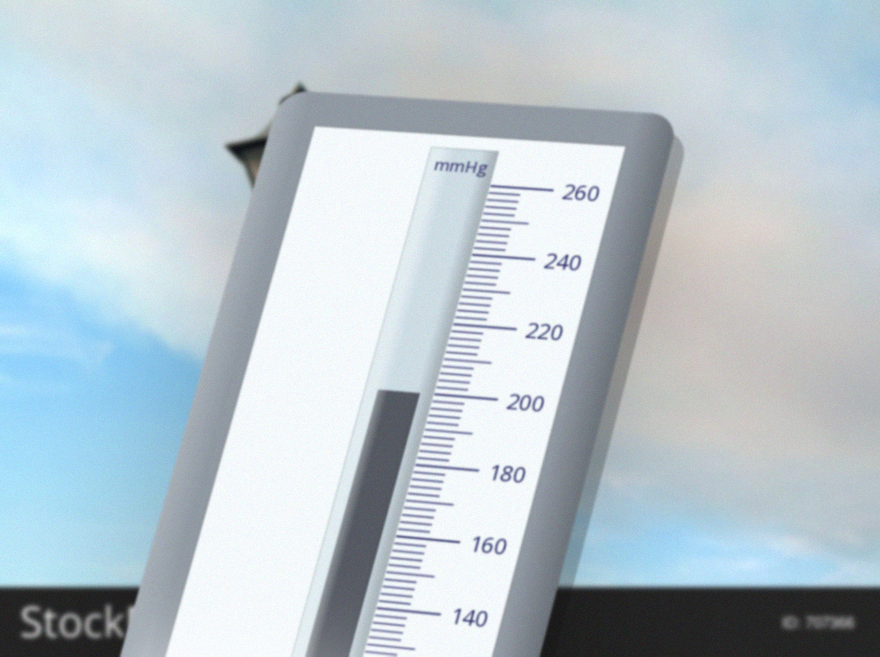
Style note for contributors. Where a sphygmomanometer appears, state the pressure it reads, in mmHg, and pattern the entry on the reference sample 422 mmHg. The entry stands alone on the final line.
200 mmHg
